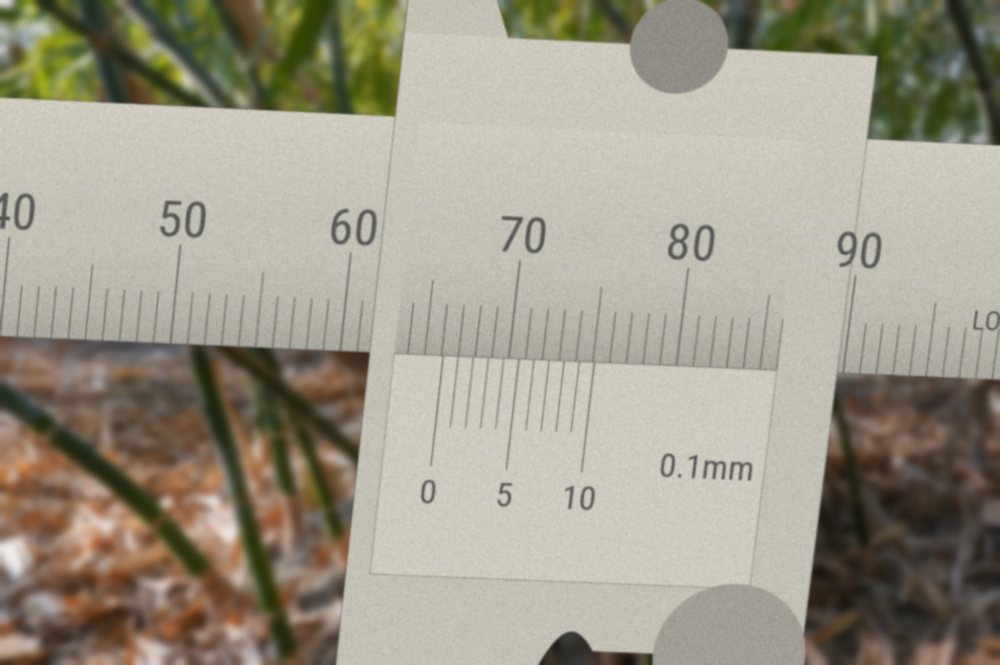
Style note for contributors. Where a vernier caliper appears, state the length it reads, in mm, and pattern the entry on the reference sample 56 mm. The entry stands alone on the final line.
66.1 mm
